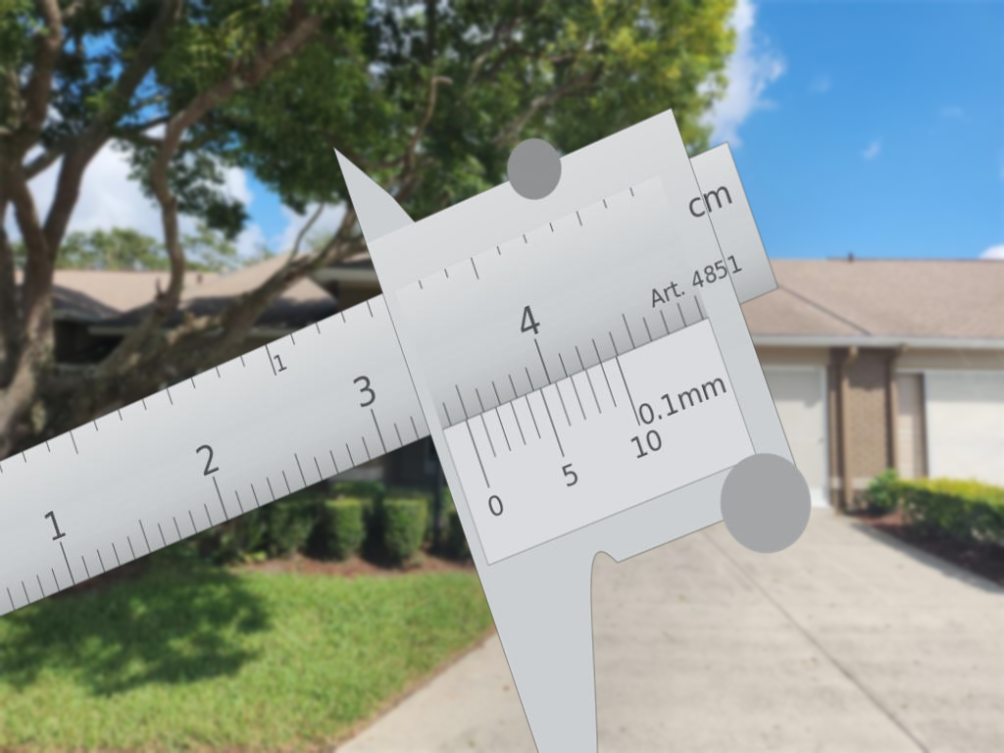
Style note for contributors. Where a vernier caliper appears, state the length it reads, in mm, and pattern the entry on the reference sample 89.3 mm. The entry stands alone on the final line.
34.9 mm
